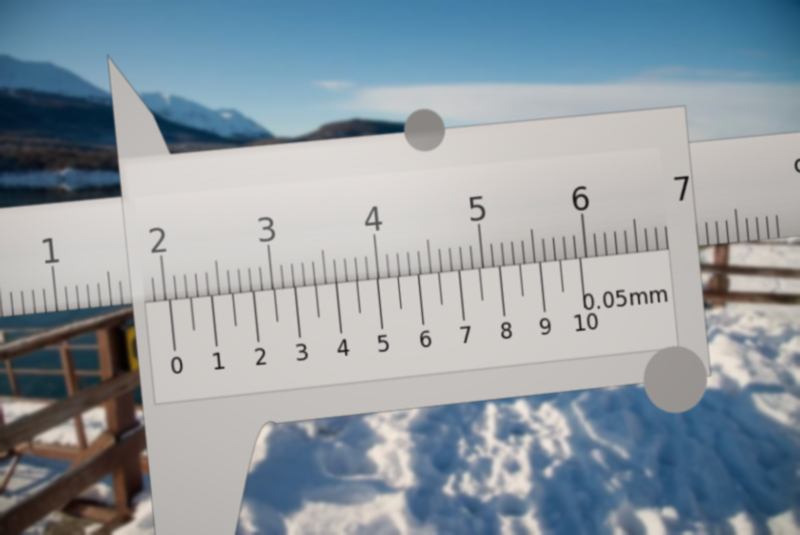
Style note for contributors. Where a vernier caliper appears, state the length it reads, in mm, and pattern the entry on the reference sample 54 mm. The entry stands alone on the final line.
20.4 mm
